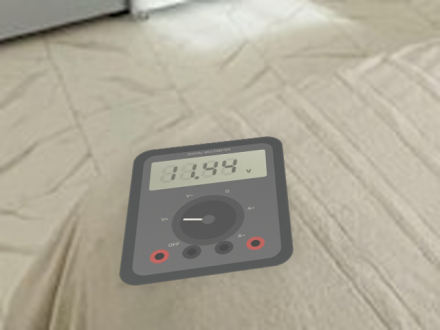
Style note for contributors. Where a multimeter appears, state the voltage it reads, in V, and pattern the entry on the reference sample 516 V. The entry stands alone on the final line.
11.44 V
